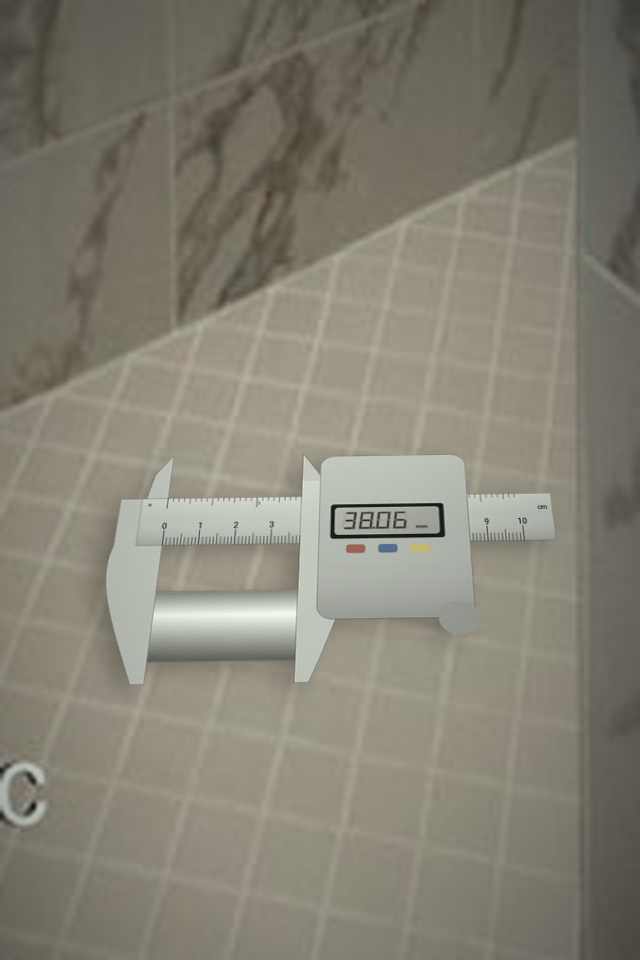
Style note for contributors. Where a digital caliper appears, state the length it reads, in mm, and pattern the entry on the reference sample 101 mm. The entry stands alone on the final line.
38.06 mm
